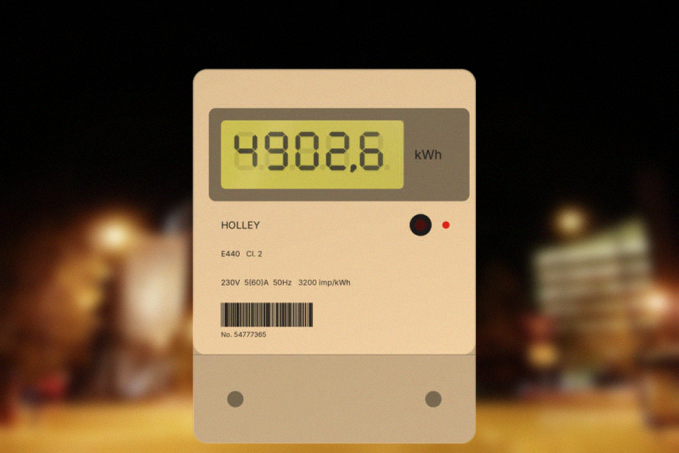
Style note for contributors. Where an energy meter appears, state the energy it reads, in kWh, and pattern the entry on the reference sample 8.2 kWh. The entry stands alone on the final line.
4902.6 kWh
